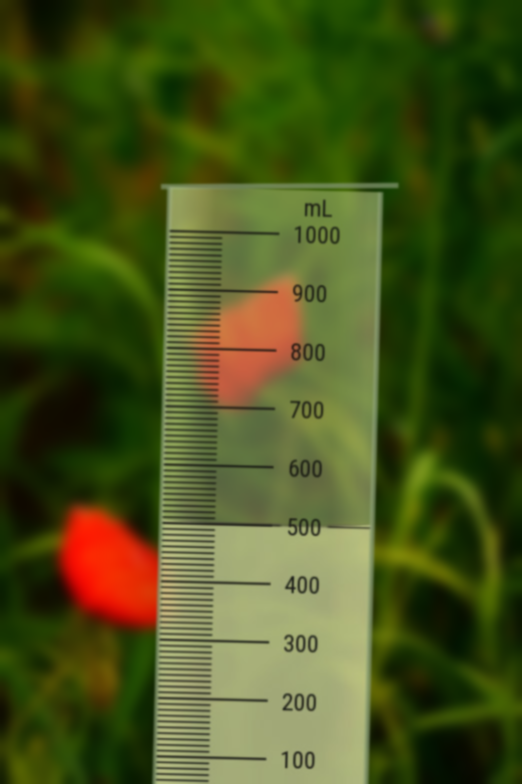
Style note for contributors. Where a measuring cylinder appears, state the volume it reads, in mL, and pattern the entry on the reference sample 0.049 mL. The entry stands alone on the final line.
500 mL
